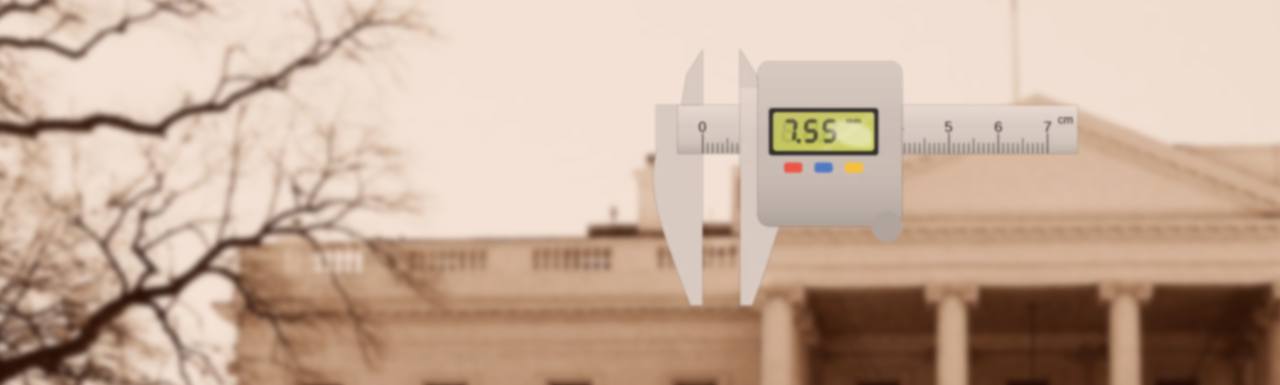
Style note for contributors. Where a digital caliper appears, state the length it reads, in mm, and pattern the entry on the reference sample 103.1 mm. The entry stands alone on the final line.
7.55 mm
